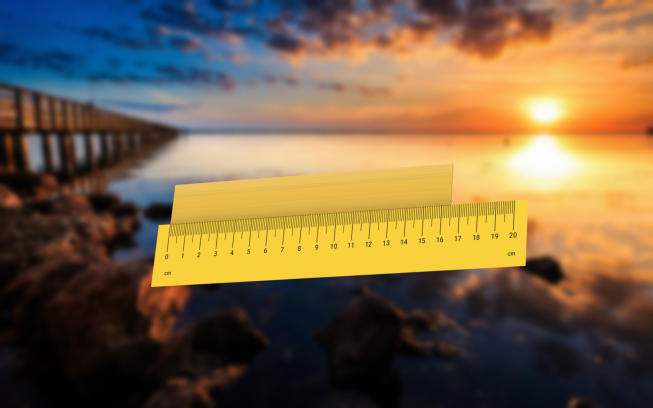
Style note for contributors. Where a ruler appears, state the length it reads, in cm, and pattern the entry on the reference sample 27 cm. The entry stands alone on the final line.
16.5 cm
